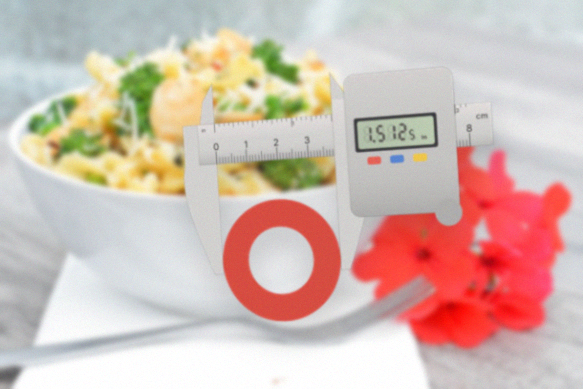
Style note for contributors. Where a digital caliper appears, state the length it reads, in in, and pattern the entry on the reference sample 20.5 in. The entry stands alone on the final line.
1.5125 in
